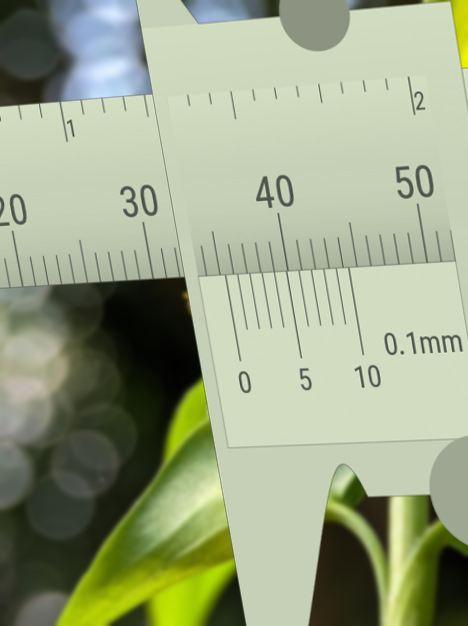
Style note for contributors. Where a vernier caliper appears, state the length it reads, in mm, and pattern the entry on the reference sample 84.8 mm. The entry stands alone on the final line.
35.4 mm
